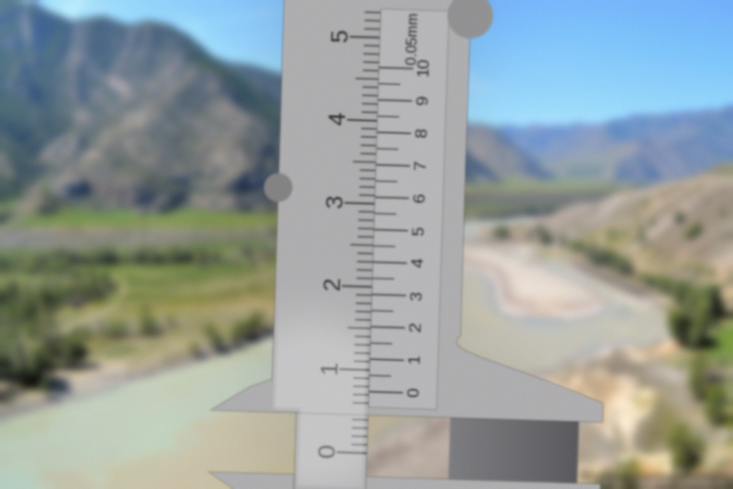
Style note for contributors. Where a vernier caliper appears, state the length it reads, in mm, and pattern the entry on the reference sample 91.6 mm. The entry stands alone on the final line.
7.4 mm
